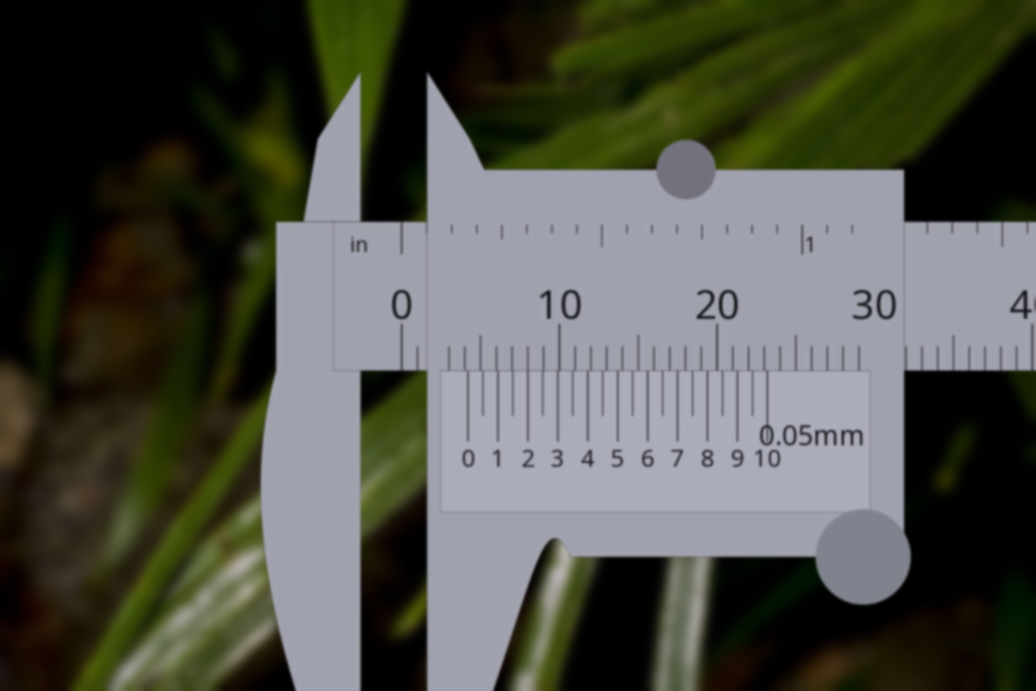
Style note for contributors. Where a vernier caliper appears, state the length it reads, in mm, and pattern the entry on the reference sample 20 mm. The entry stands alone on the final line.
4.2 mm
